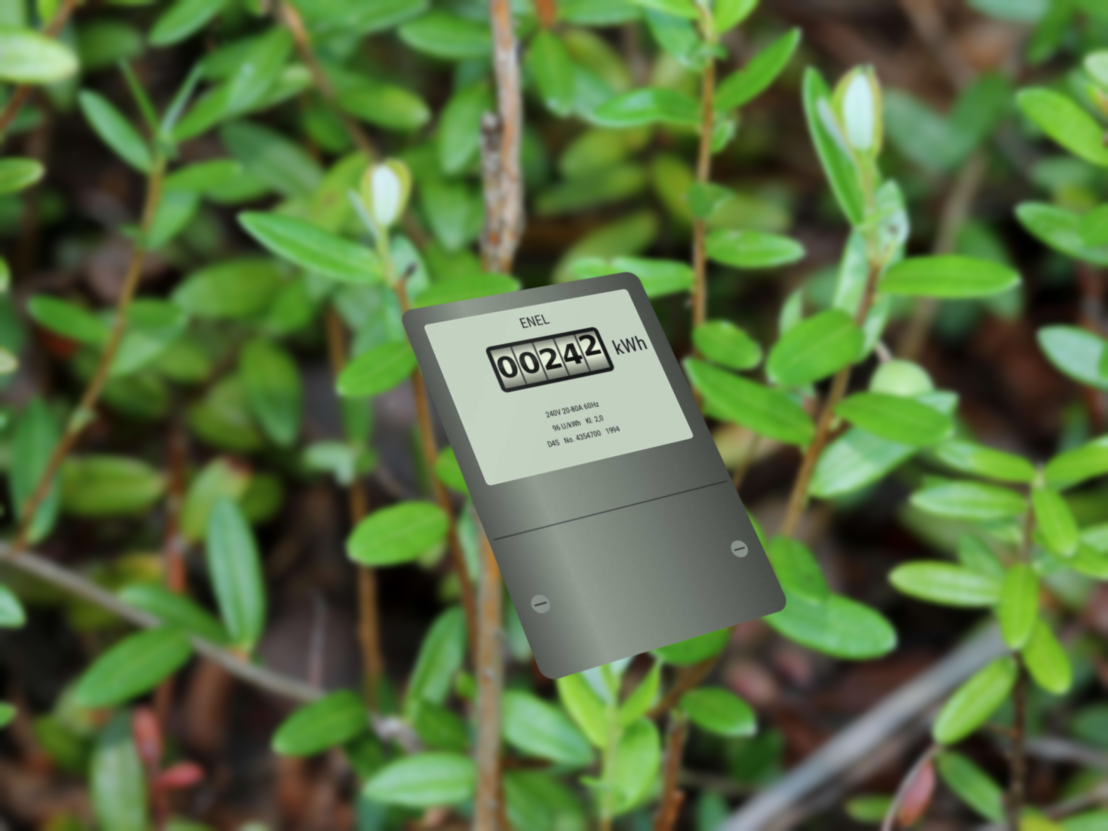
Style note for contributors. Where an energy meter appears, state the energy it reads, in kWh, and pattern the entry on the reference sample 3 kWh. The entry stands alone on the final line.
242 kWh
